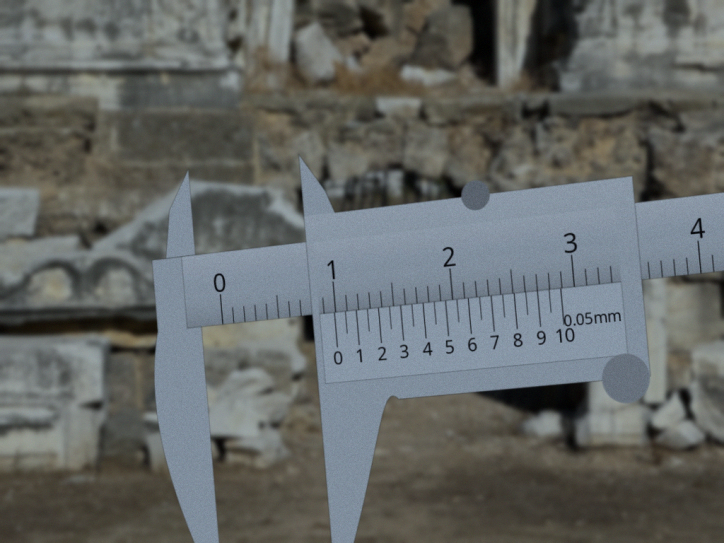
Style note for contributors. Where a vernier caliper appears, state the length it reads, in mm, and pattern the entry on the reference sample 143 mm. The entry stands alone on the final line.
9.9 mm
